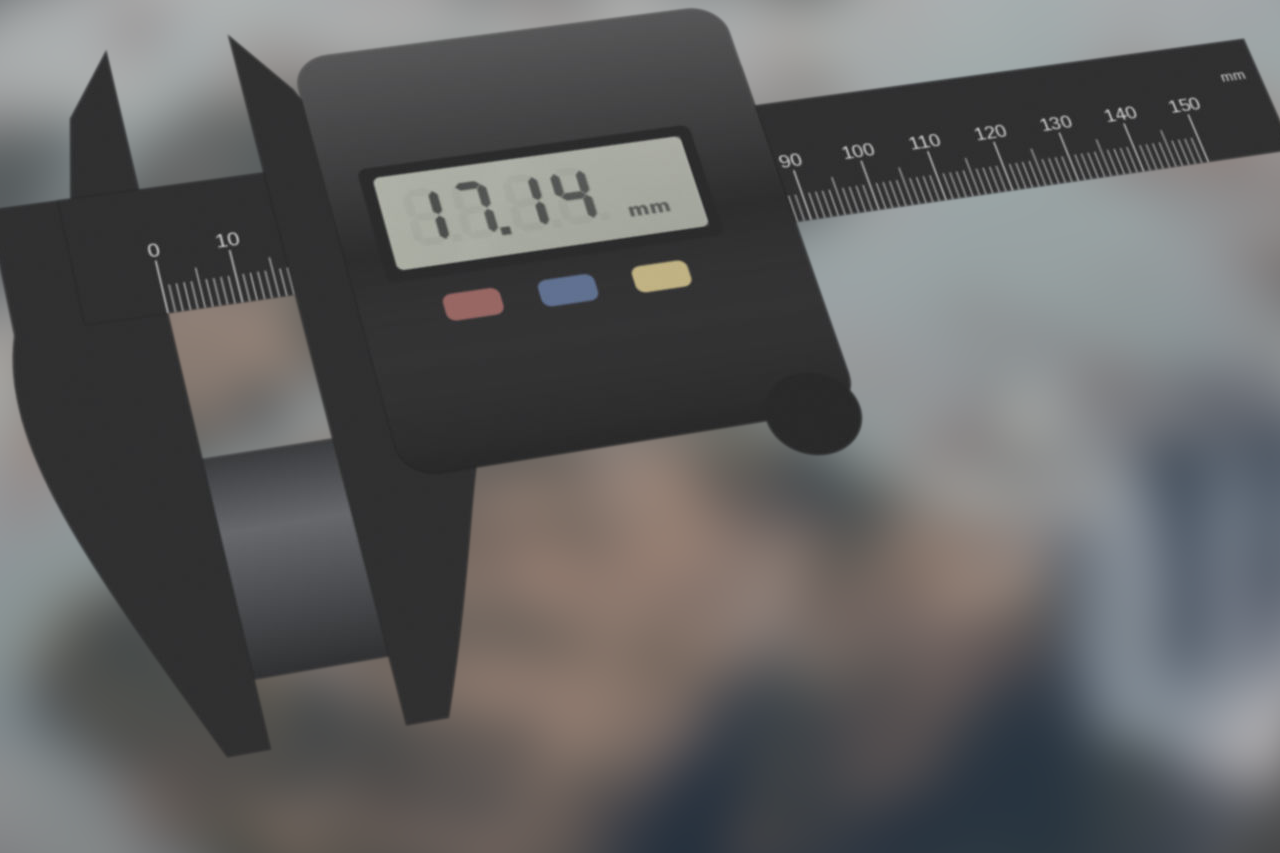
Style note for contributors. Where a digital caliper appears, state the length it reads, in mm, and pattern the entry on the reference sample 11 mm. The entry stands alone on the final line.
17.14 mm
